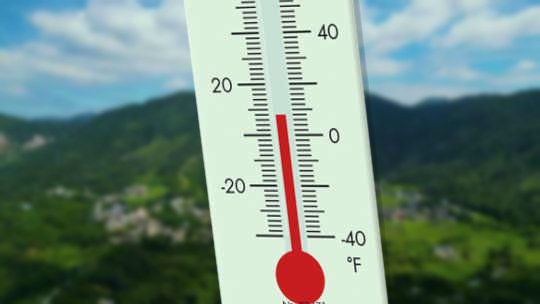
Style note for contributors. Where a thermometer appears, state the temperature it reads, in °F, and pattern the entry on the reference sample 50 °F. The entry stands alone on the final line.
8 °F
